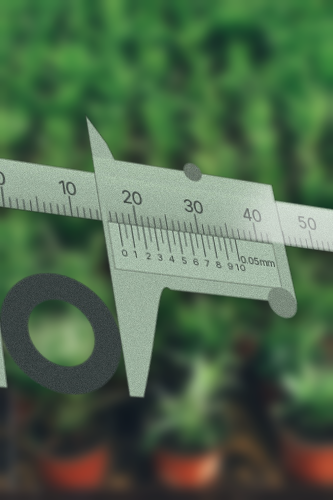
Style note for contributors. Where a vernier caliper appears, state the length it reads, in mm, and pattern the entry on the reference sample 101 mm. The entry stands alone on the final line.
17.2 mm
